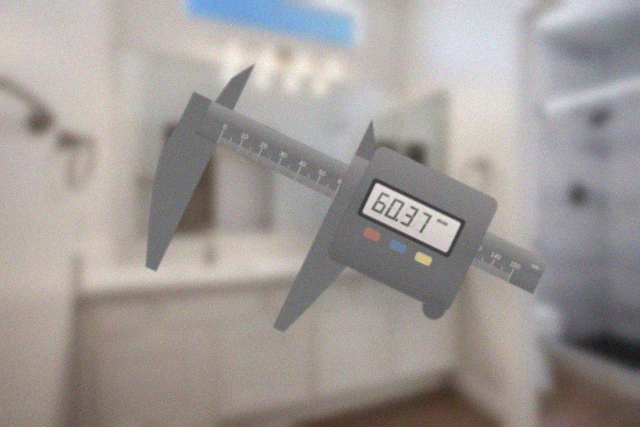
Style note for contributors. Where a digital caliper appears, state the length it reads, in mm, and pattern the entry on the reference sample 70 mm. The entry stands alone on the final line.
60.37 mm
